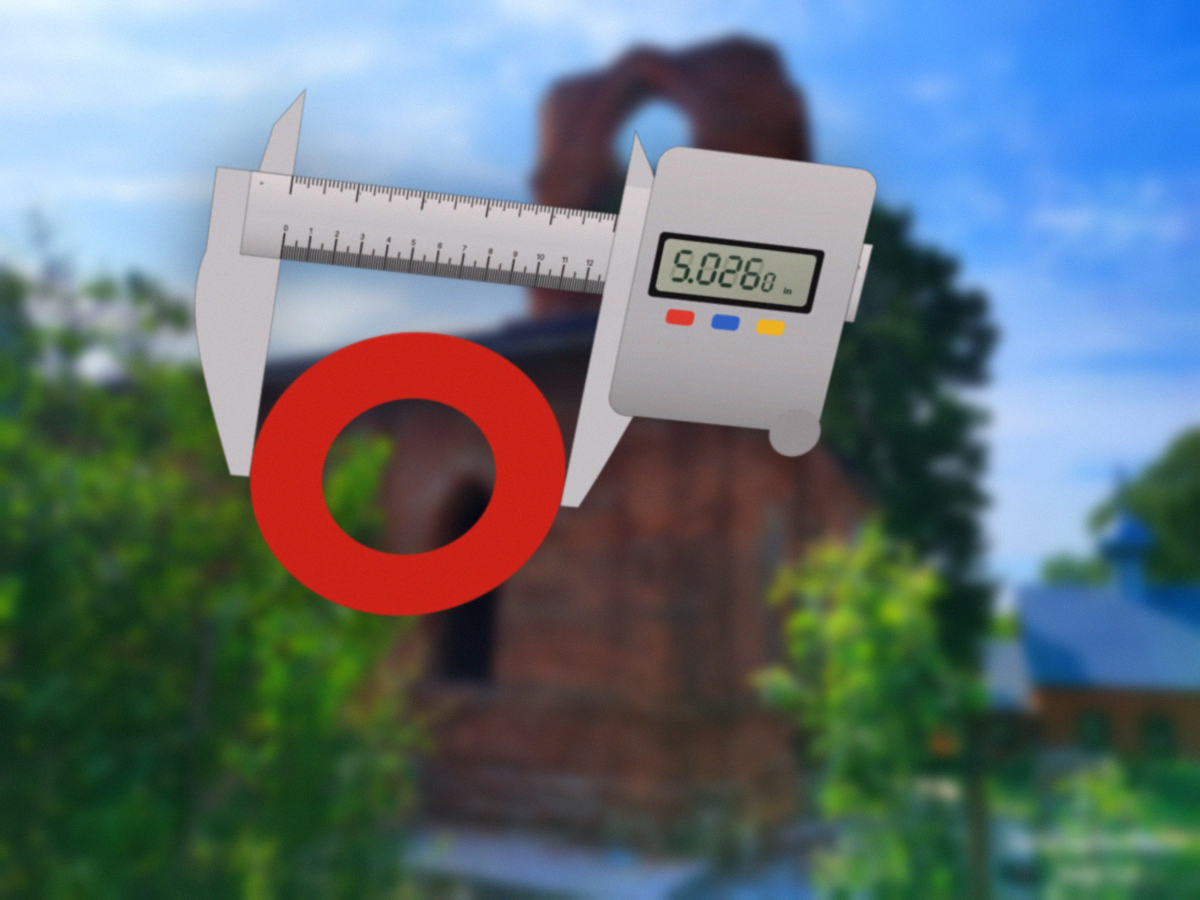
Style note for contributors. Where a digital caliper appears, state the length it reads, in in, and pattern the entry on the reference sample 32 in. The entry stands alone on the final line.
5.0260 in
